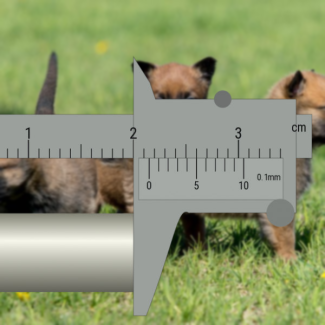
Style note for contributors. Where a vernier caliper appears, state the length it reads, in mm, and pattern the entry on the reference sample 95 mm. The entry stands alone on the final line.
21.5 mm
